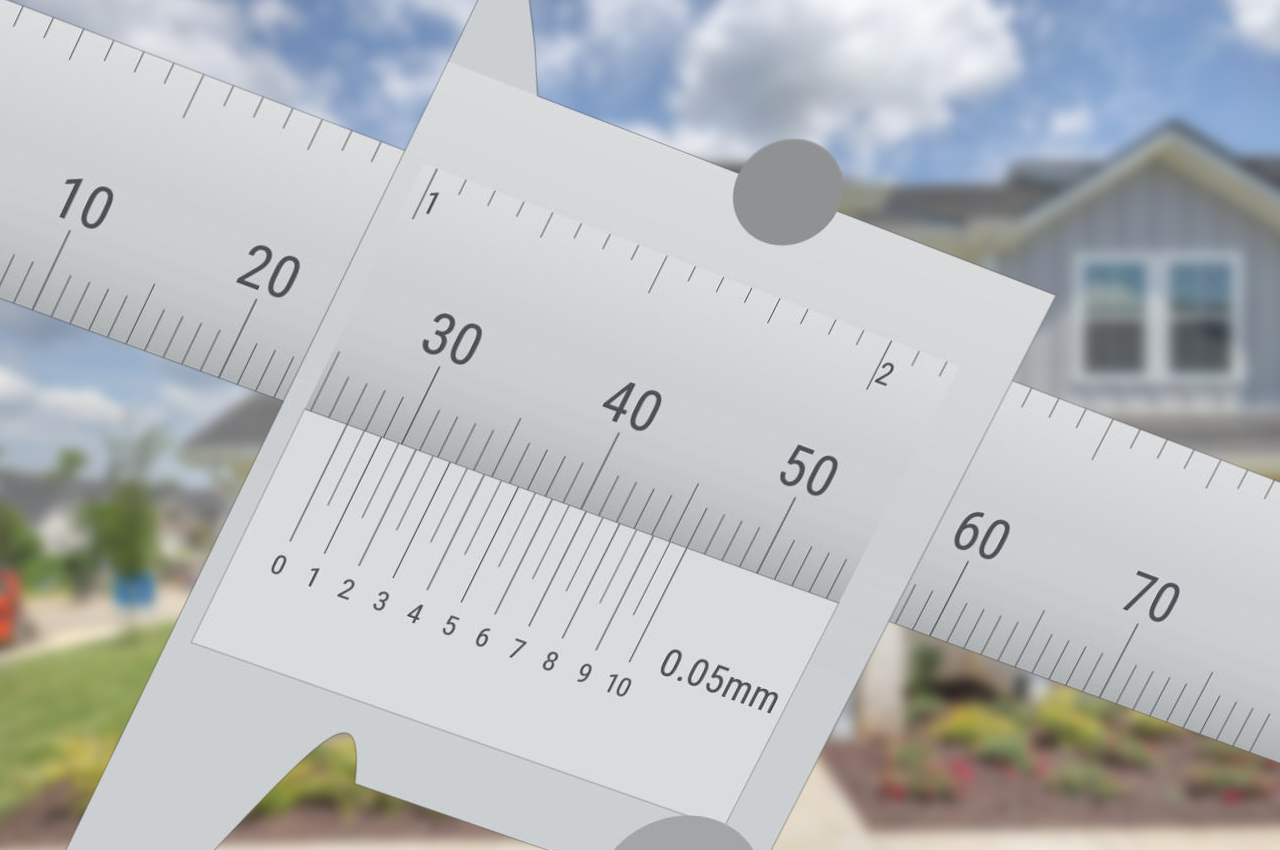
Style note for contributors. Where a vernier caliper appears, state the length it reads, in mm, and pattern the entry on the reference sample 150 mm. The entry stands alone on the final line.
27.0 mm
